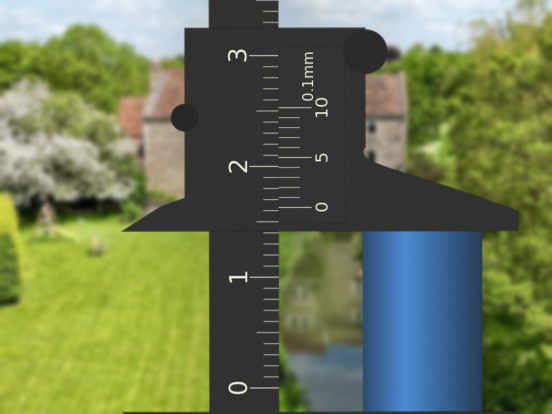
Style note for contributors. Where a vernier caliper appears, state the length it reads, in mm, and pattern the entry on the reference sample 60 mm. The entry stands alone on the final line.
16.3 mm
